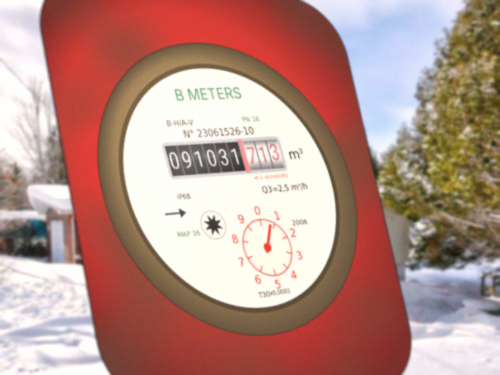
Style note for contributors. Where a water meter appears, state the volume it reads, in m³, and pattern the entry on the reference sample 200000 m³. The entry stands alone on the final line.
91031.7130 m³
